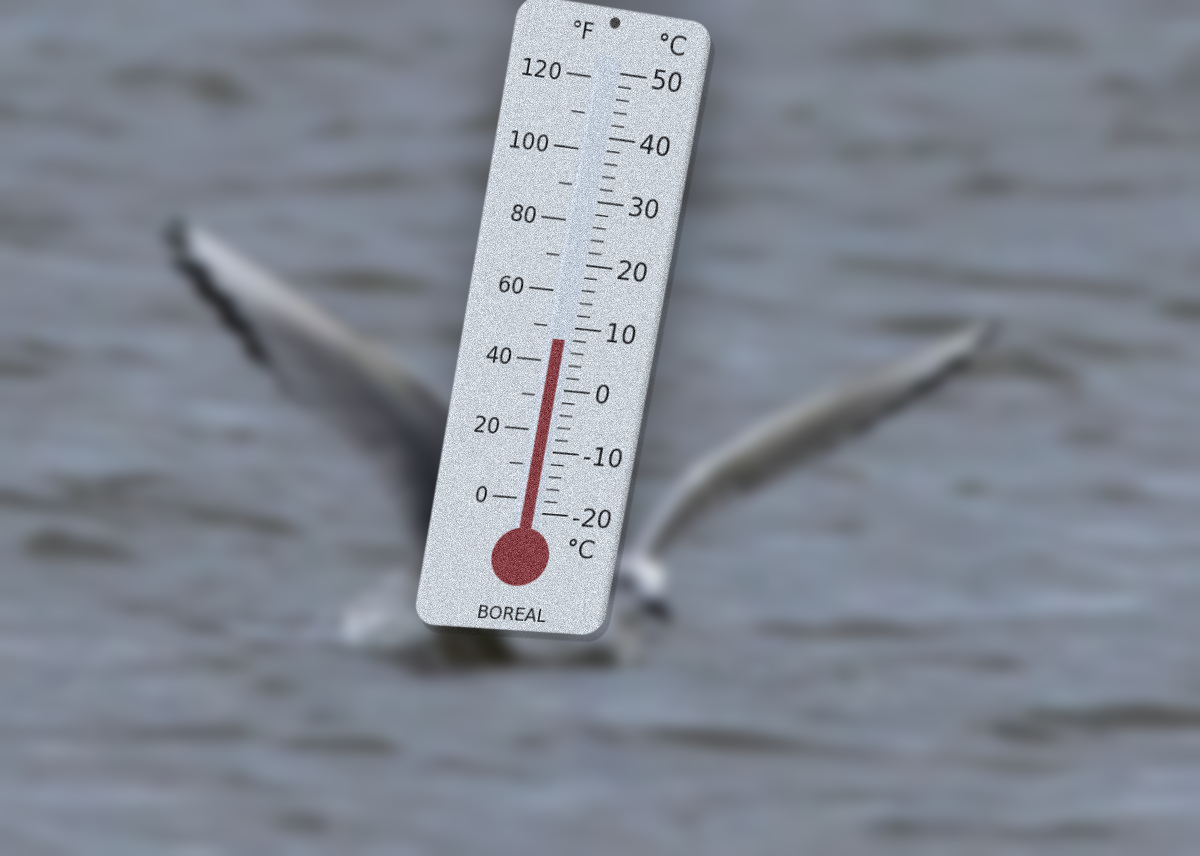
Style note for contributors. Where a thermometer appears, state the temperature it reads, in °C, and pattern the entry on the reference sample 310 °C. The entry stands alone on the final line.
8 °C
